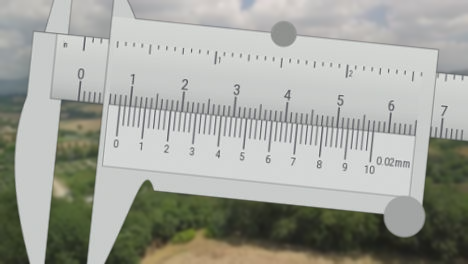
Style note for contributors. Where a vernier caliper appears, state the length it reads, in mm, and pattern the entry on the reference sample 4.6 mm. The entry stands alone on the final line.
8.0 mm
